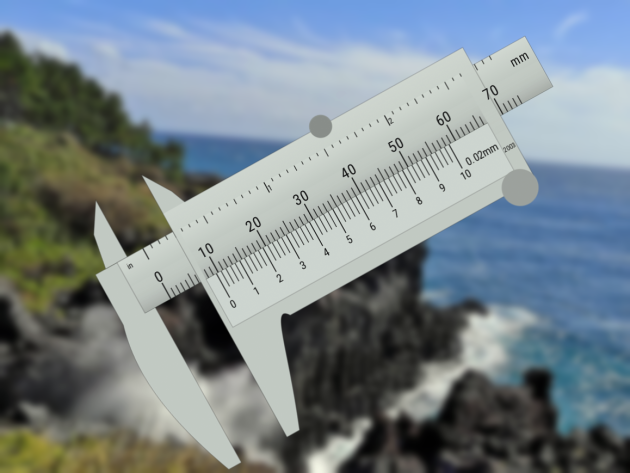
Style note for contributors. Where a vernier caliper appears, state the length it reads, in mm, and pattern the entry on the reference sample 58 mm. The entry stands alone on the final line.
9.6 mm
